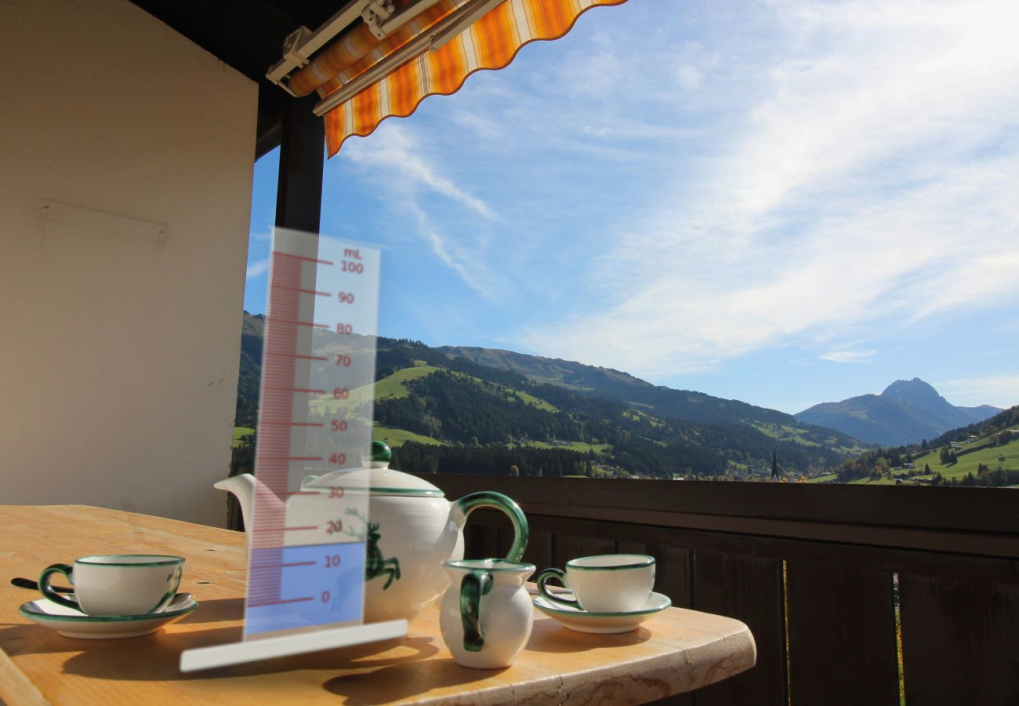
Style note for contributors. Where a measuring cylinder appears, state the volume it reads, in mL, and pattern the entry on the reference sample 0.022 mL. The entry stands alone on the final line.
15 mL
